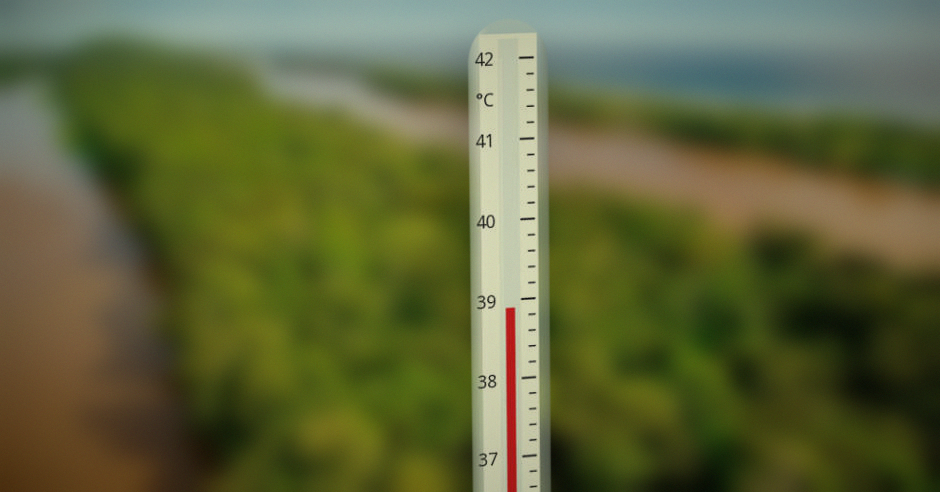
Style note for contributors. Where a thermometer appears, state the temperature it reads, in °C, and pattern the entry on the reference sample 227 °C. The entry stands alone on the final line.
38.9 °C
